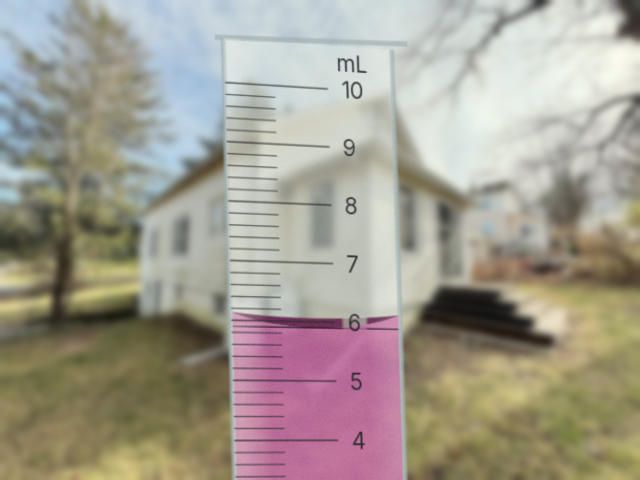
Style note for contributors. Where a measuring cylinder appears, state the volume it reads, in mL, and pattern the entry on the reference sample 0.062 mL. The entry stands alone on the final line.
5.9 mL
